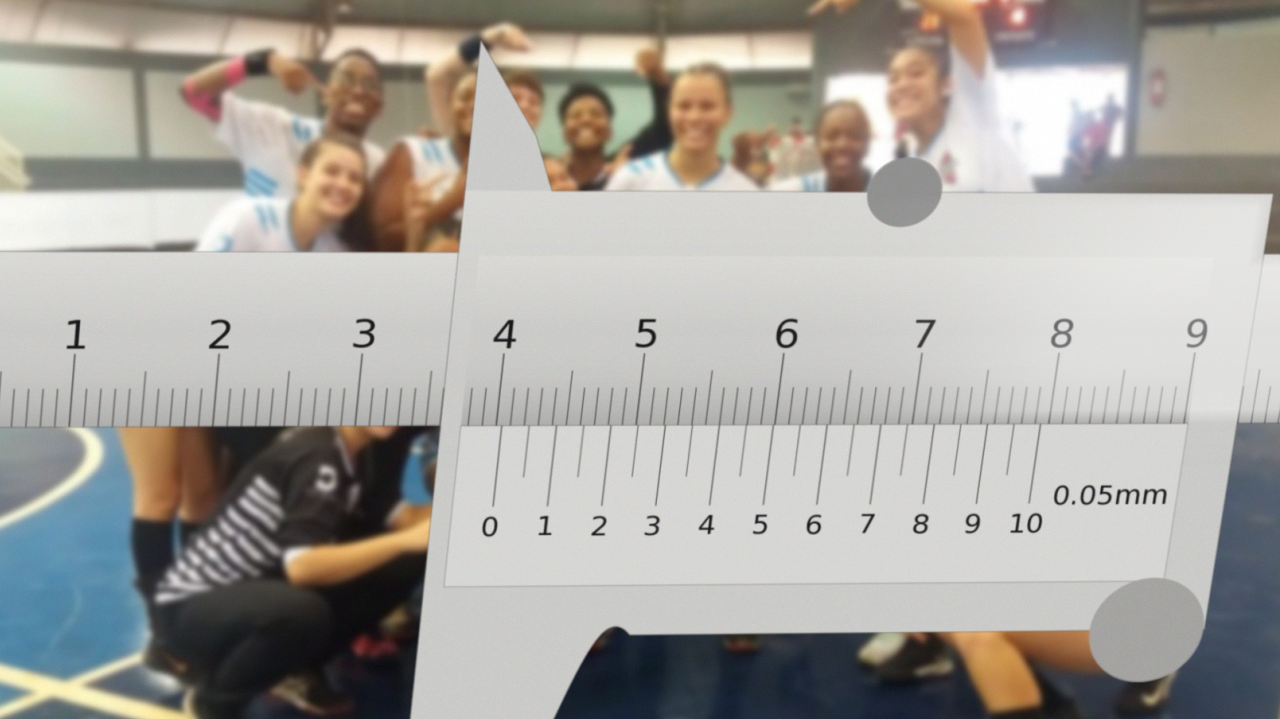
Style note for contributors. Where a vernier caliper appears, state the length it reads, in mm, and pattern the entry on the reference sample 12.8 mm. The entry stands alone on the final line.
40.4 mm
